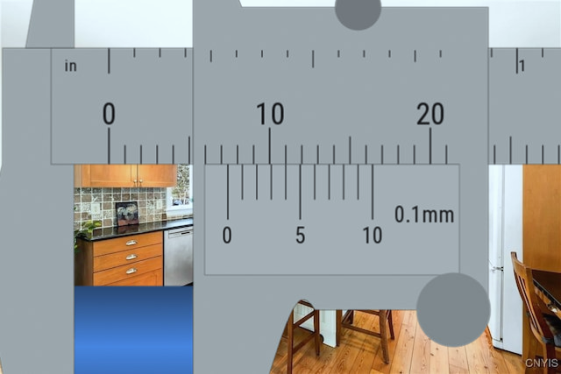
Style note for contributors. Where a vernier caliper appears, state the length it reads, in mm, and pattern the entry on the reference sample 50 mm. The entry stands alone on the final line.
7.4 mm
